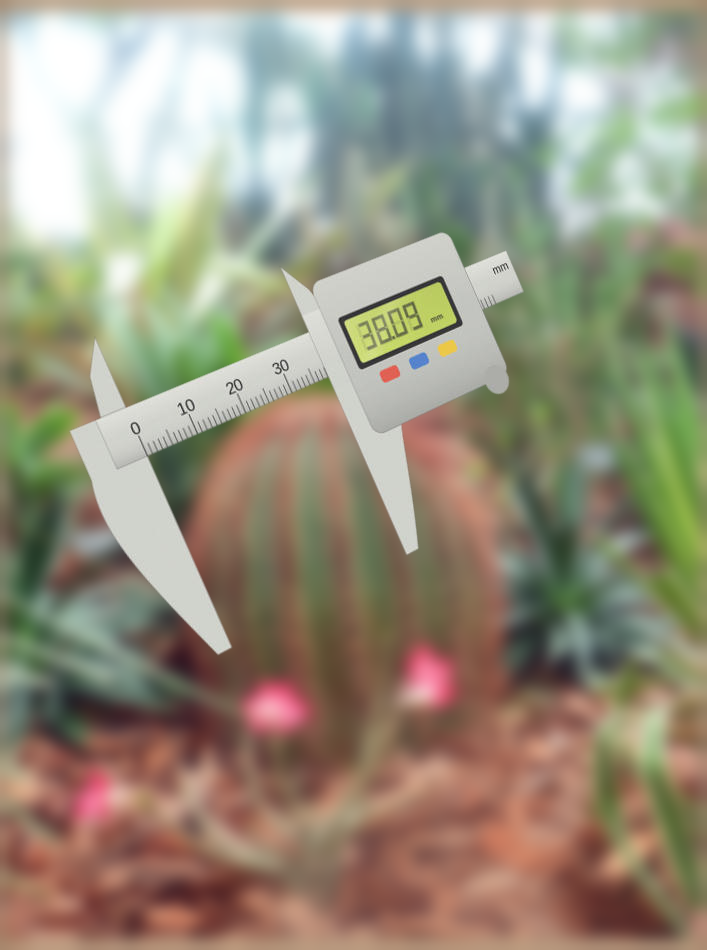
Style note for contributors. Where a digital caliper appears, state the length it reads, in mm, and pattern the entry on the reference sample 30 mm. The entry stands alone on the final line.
38.09 mm
